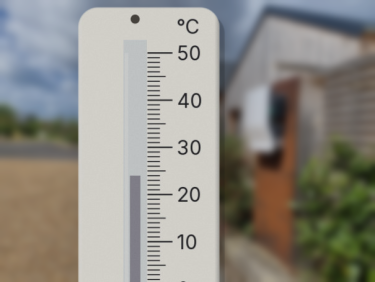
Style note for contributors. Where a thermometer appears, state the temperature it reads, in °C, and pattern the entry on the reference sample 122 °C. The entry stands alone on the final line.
24 °C
